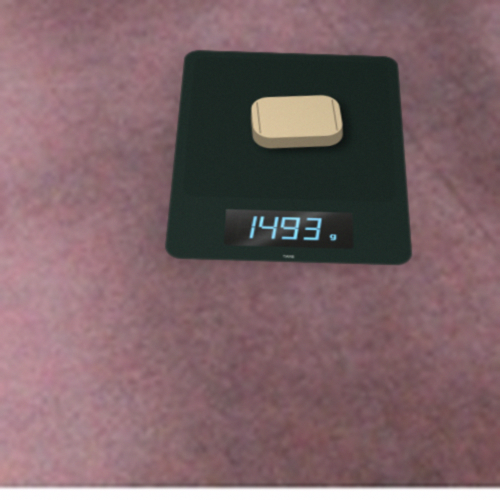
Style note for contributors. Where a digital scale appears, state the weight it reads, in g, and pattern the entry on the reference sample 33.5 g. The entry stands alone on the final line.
1493 g
